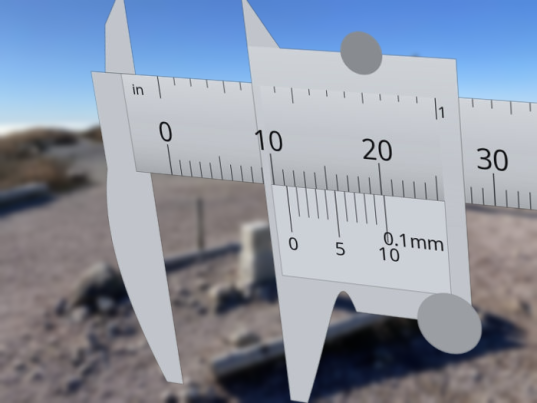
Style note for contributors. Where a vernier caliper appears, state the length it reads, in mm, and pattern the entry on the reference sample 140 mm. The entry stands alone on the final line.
11.2 mm
